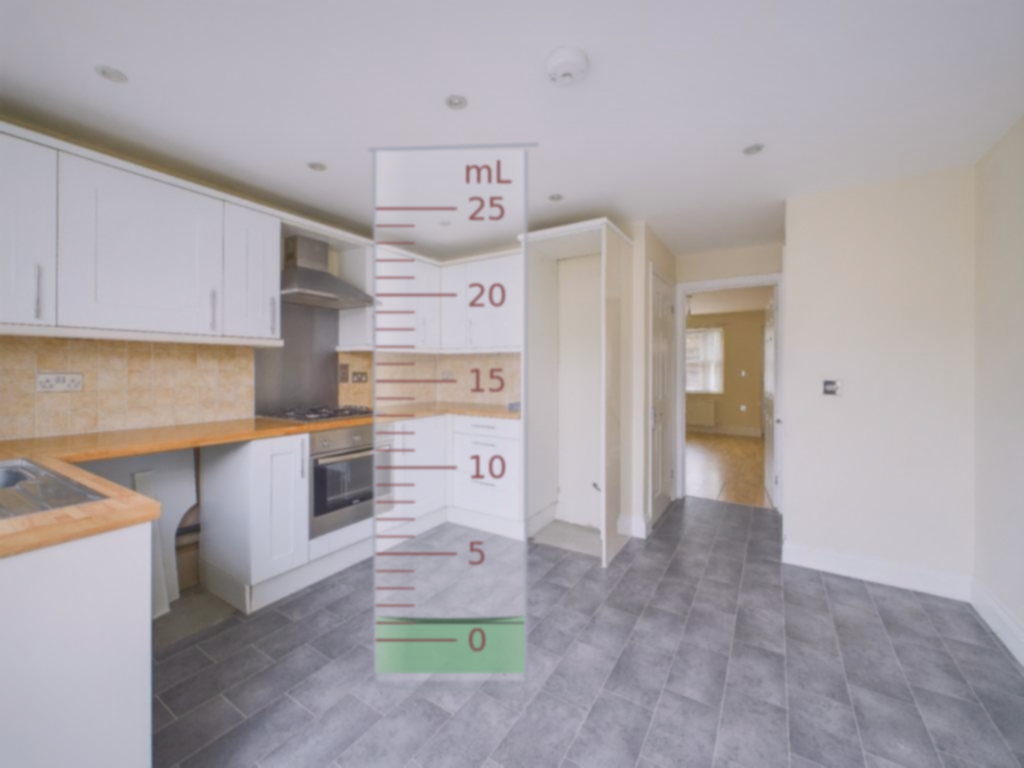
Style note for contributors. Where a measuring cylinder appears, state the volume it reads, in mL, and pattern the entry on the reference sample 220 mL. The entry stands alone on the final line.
1 mL
